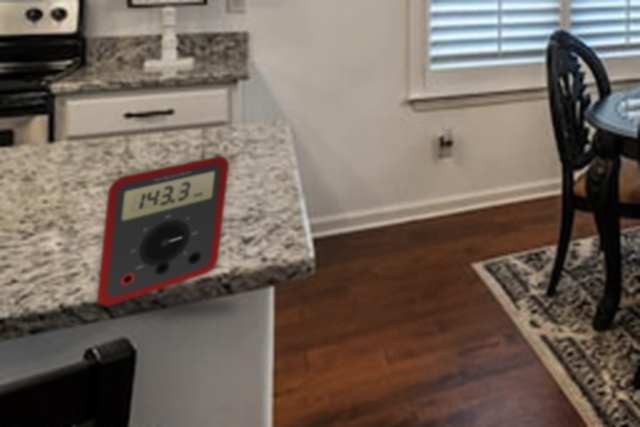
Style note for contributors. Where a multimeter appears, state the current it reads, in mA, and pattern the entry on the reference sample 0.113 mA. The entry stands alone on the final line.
143.3 mA
